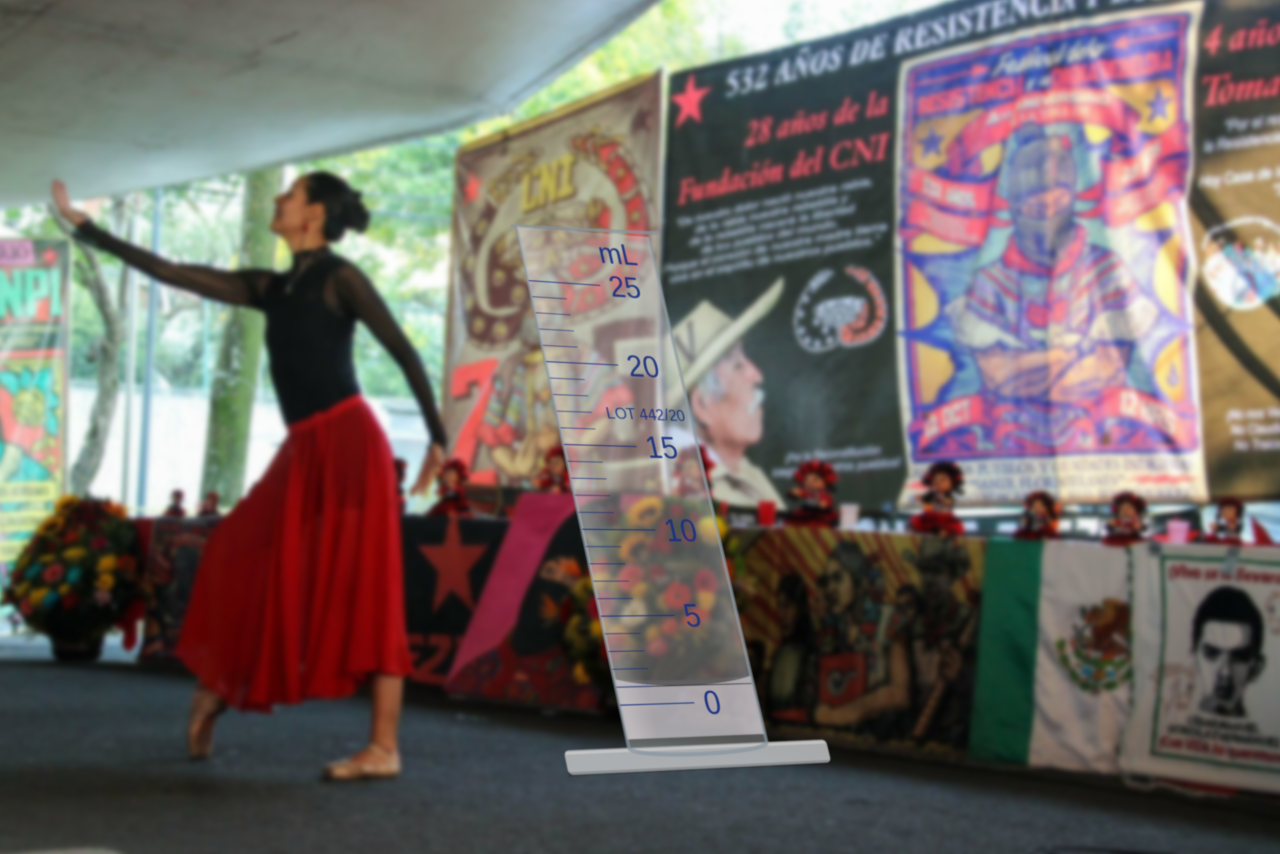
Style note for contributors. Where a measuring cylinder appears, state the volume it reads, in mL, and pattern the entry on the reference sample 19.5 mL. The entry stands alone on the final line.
1 mL
